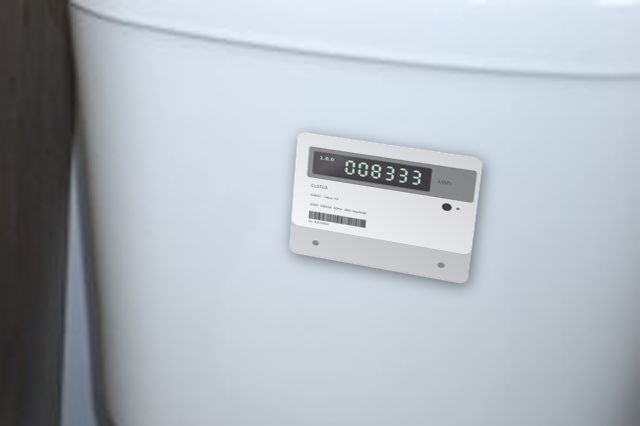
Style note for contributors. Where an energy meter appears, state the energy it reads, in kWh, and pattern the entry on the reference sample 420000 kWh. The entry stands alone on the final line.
8333 kWh
